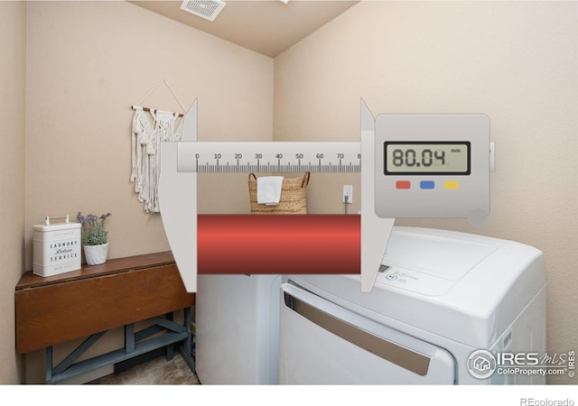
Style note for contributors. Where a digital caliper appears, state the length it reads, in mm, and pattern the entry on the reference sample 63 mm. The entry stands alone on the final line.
80.04 mm
